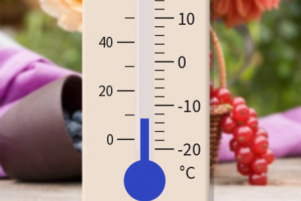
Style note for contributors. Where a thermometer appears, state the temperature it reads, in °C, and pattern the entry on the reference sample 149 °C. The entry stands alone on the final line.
-13 °C
